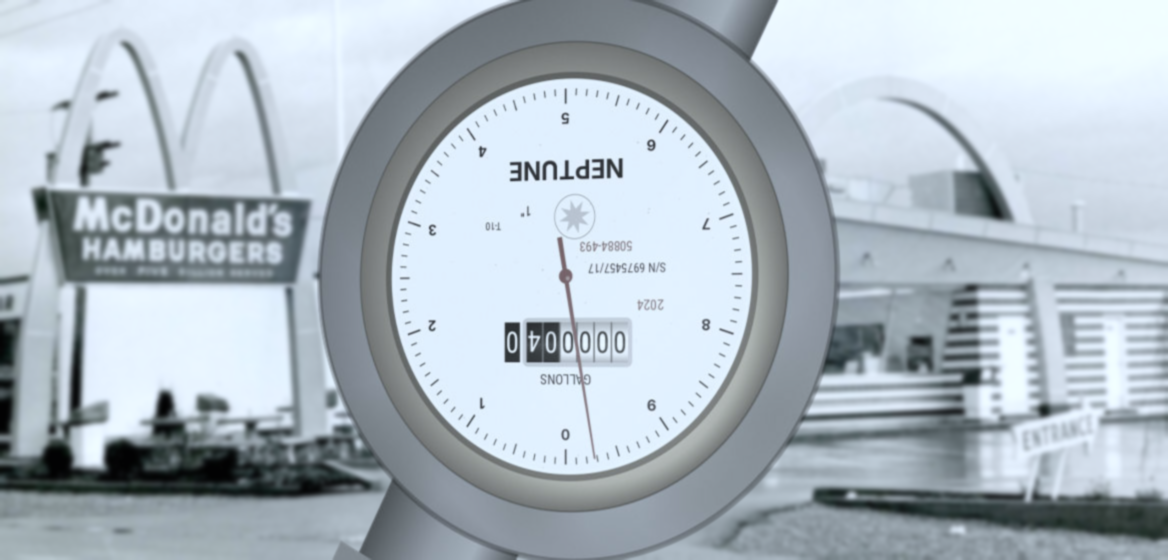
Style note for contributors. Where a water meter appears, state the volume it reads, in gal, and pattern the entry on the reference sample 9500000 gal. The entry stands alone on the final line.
39.7 gal
